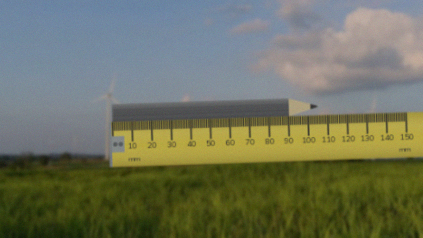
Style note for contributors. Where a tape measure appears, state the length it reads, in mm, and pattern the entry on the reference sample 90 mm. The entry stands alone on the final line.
105 mm
